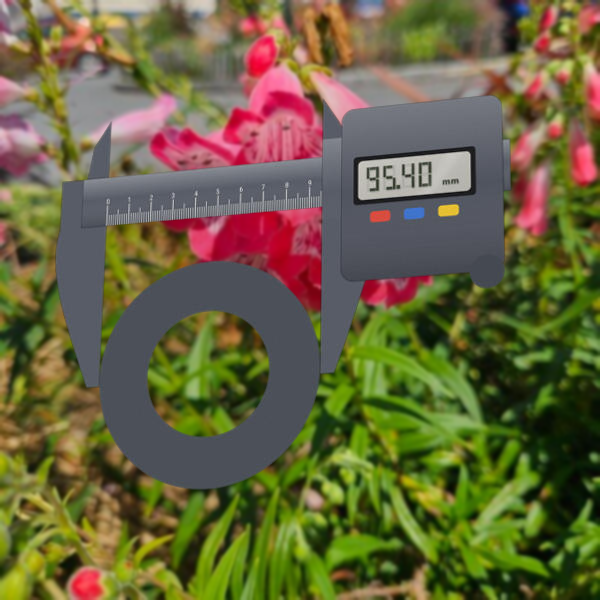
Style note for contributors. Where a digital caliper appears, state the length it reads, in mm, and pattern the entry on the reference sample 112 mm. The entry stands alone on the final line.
95.40 mm
